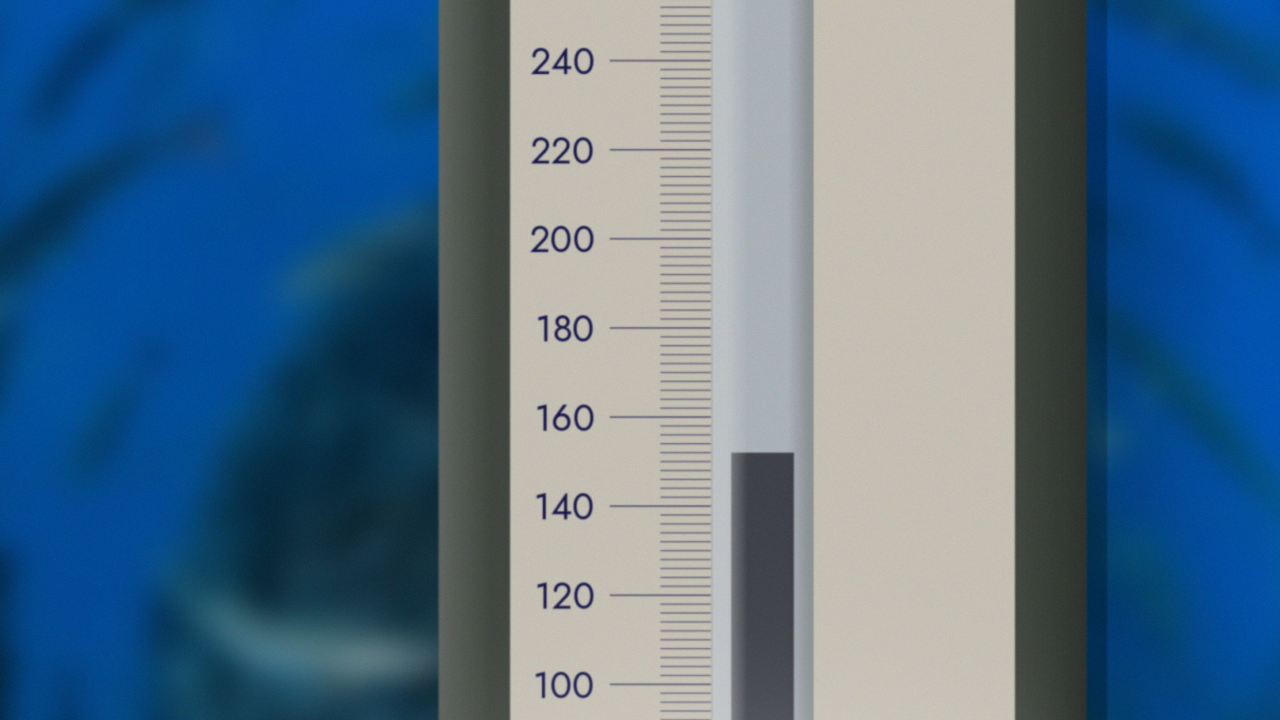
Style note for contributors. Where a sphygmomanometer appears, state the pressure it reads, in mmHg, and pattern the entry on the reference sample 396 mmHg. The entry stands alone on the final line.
152 mmHg
